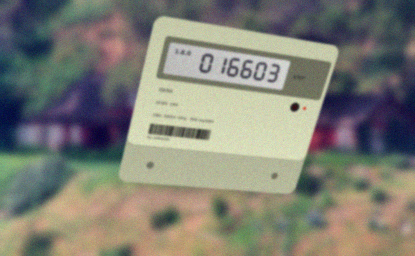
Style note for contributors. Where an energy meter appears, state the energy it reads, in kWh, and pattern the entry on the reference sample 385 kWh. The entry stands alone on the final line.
16603 kWh
